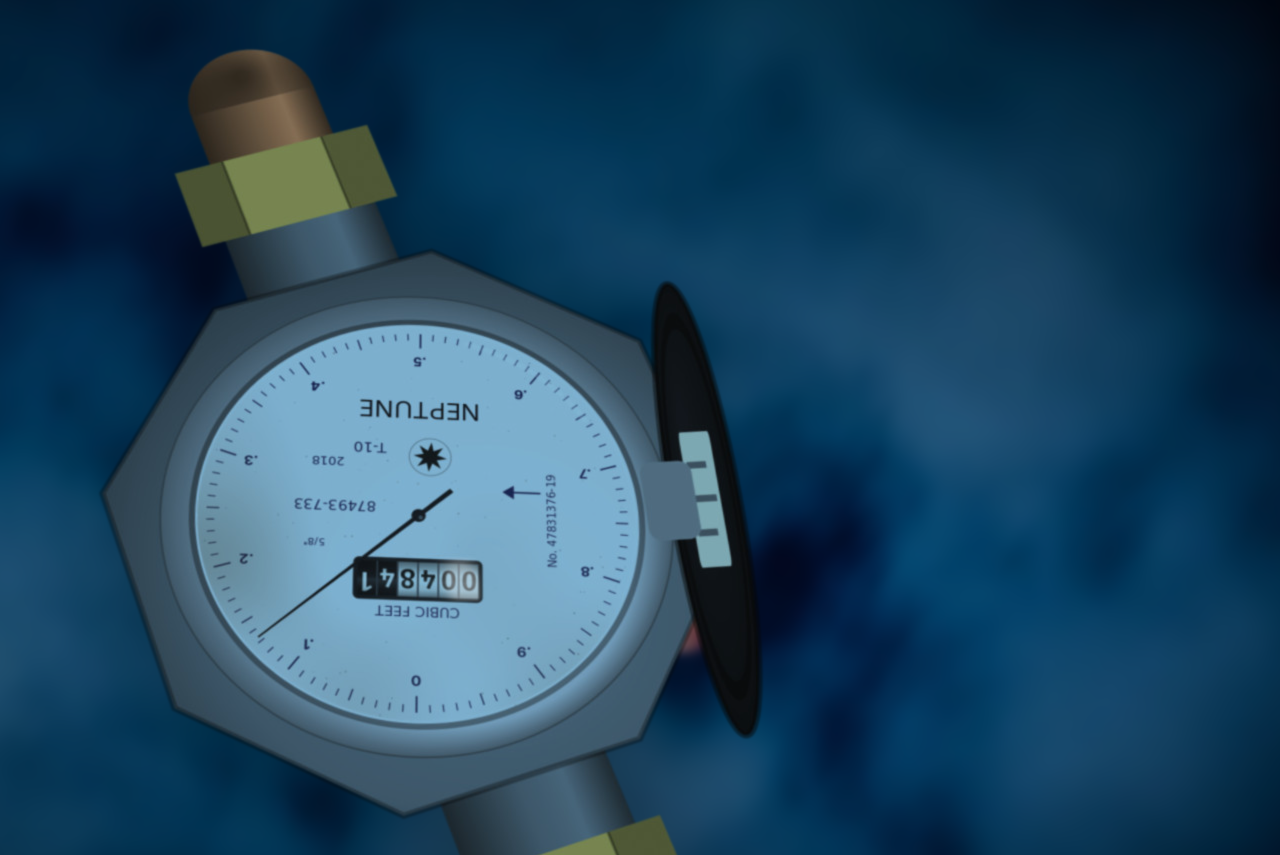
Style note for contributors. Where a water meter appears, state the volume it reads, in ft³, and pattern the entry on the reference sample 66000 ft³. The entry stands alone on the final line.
4841.13 ft³
